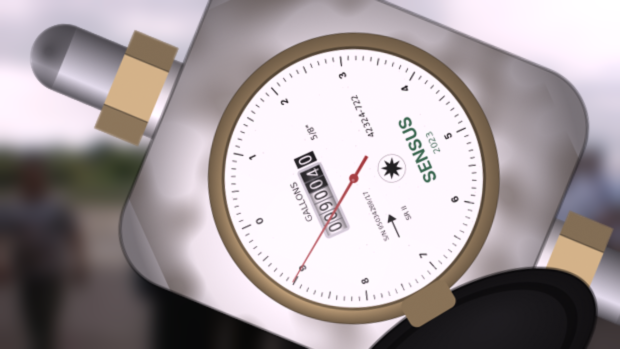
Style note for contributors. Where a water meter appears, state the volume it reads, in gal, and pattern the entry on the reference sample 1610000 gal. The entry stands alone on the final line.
90039.0 gal
